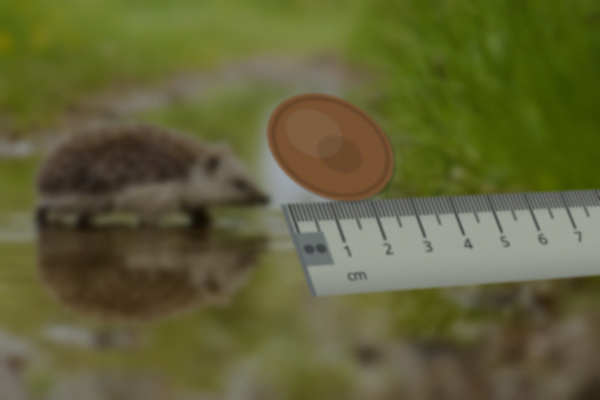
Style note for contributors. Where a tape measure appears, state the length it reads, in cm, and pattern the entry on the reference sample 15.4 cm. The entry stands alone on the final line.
3 cm
